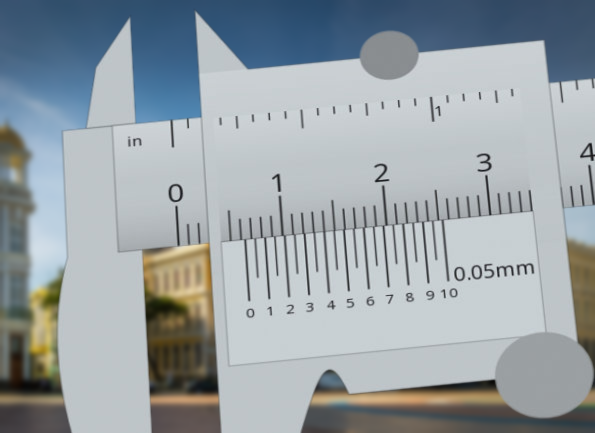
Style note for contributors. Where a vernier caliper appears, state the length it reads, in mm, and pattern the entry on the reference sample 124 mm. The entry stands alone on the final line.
6.4 mm
